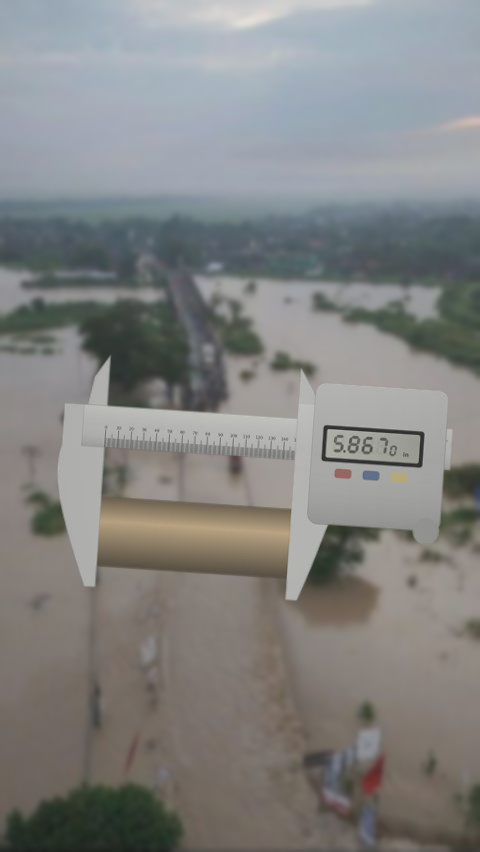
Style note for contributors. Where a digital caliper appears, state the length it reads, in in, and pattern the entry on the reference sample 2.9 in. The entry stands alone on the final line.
5.8670 in
